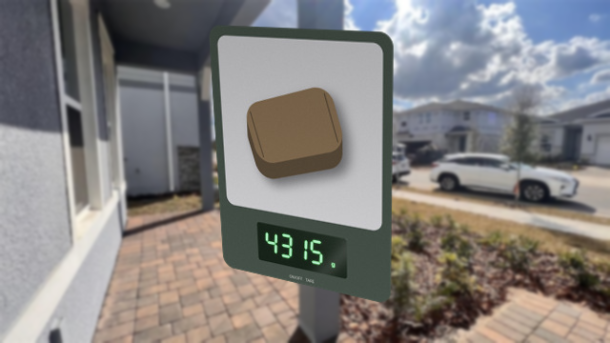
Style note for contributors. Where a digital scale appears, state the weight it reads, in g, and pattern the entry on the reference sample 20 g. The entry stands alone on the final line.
4315 g
